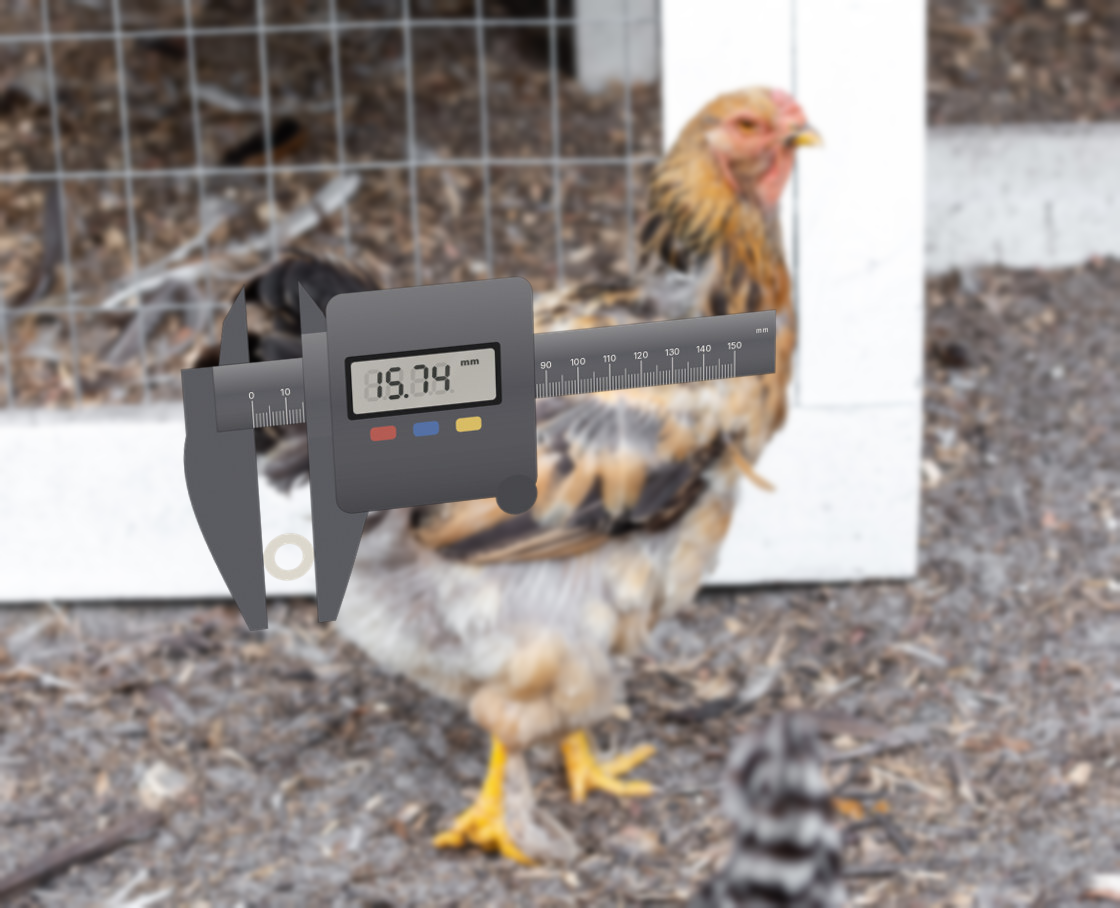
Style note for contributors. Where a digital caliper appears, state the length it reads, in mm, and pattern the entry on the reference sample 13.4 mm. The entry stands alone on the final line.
15.74 mm
